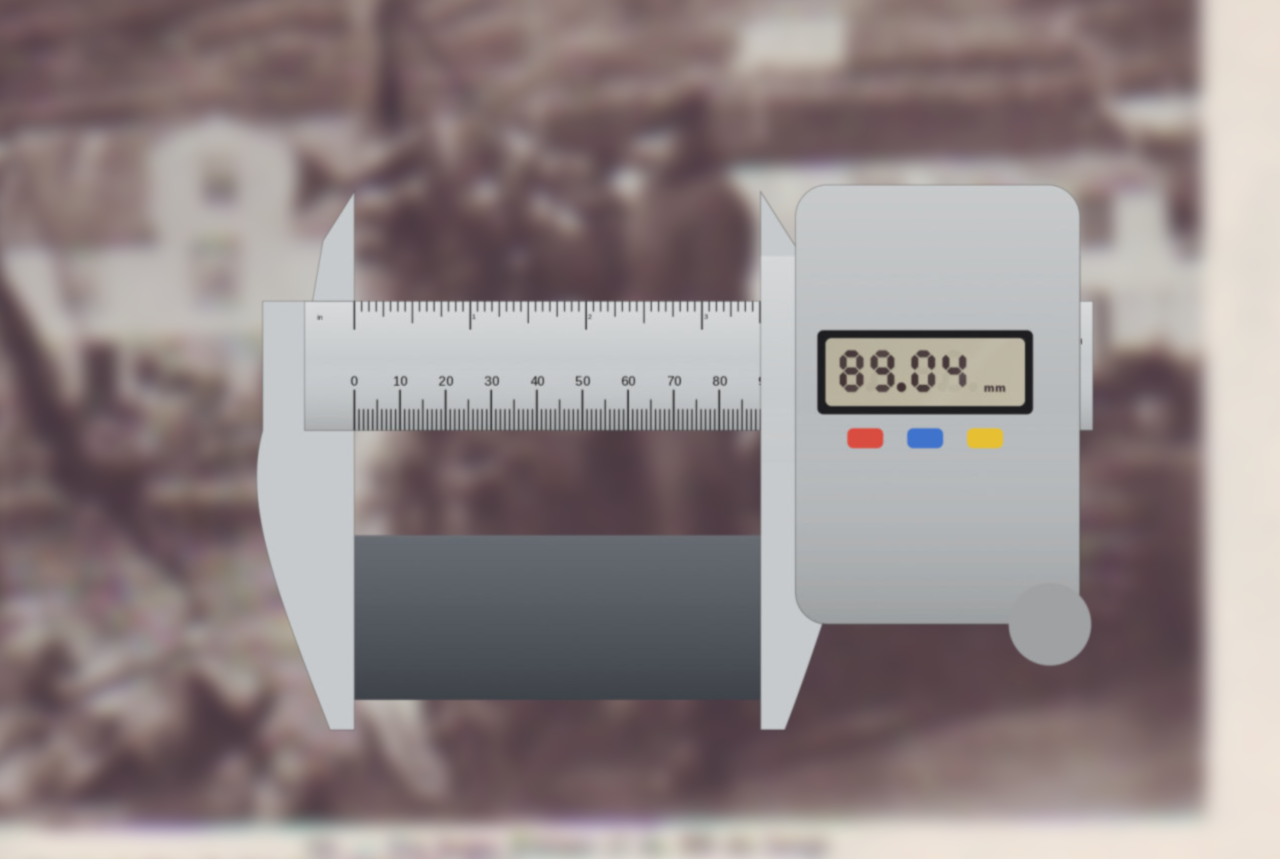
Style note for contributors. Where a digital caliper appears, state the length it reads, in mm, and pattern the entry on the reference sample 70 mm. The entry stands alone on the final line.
89.04 mm
